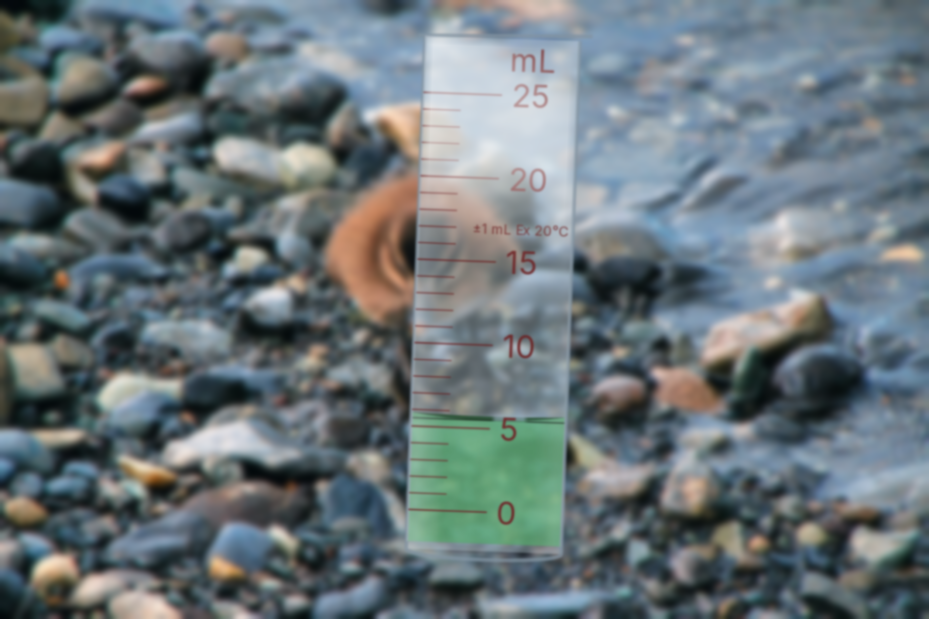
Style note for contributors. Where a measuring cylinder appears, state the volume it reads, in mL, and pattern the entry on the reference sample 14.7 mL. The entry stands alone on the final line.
5.5 mL
